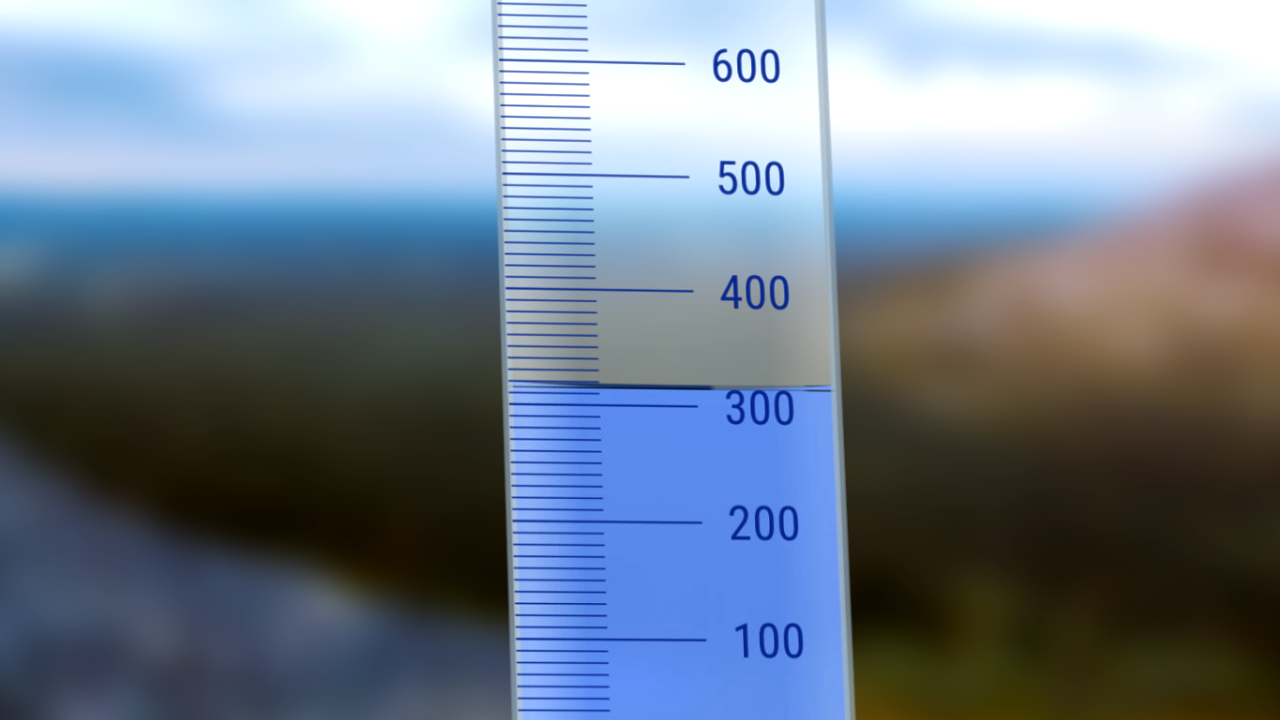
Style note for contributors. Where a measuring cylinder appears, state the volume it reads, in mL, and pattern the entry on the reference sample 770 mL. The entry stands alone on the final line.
315 mL
